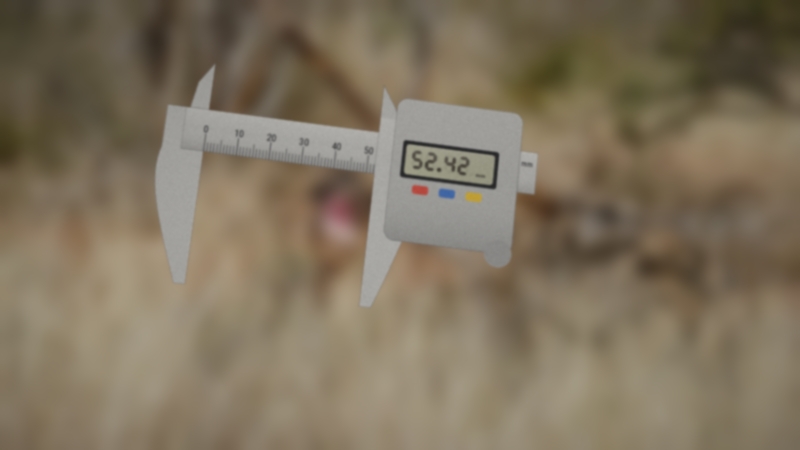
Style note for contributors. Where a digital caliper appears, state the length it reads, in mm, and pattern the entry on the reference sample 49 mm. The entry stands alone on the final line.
52.42 mm
